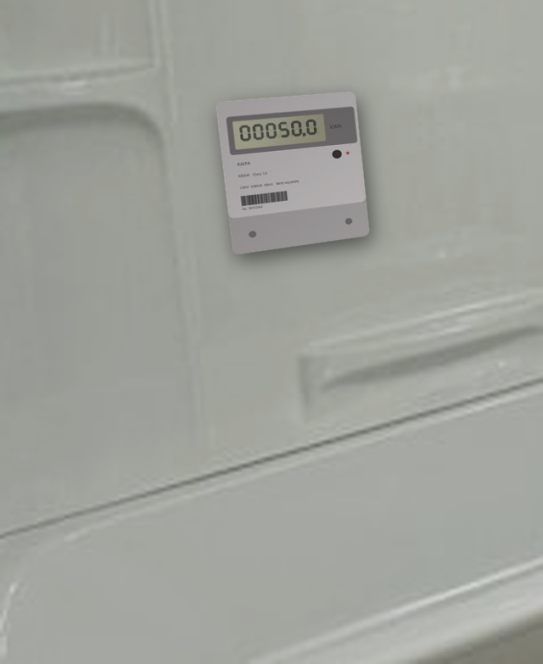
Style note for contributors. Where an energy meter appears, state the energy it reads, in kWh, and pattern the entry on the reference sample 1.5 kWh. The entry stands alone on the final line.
50.0 kWh
